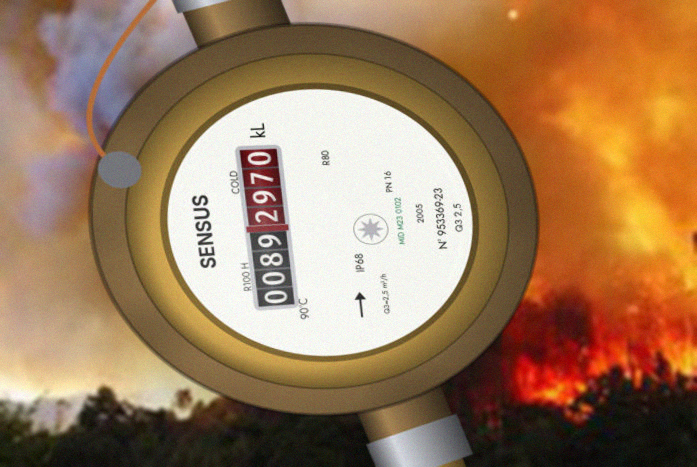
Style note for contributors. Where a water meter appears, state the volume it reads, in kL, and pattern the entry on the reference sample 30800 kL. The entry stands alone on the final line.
89.2970 kL
